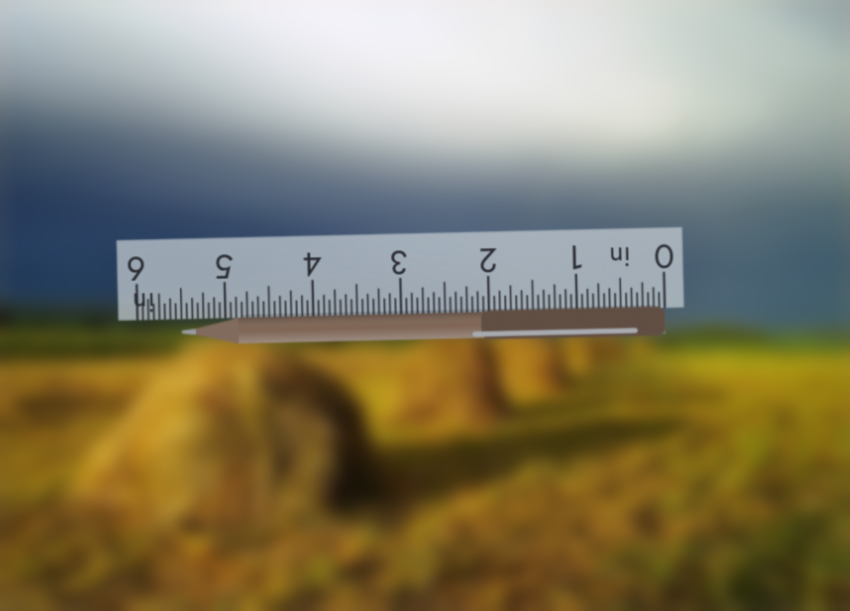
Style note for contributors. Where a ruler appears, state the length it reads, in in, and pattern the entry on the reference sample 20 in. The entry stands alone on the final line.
5.5 in
